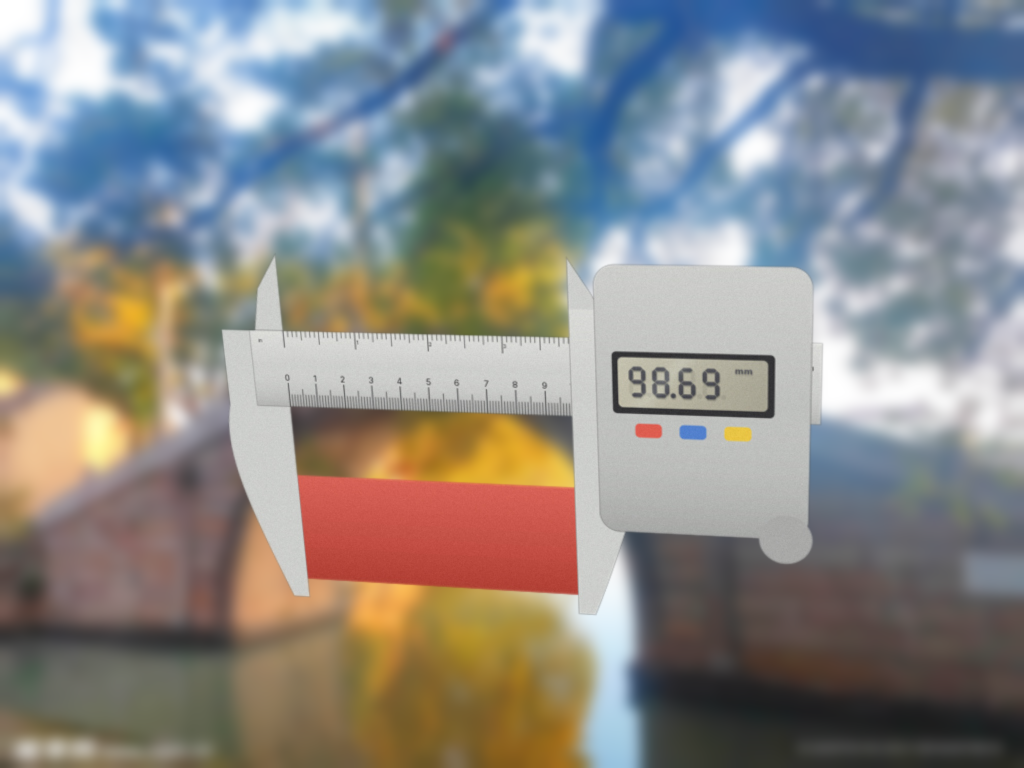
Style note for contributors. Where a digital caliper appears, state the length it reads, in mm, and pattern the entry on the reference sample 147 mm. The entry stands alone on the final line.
98.69 mm
